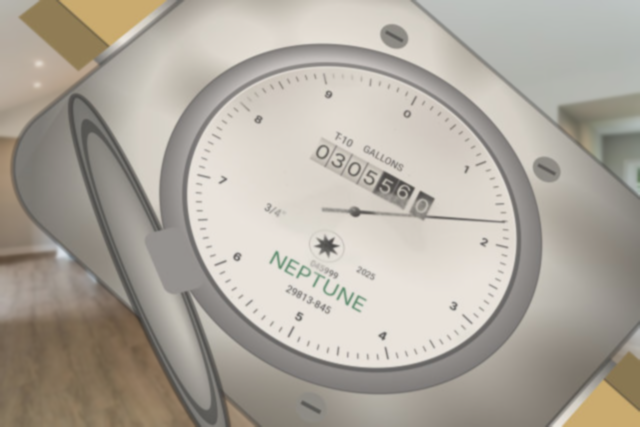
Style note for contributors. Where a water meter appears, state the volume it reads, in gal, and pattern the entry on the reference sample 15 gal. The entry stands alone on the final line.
305561.7 gal
